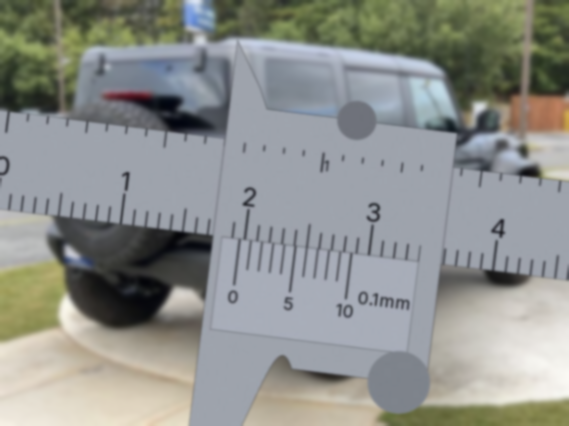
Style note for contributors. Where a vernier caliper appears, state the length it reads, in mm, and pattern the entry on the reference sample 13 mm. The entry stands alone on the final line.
19.6 mm
